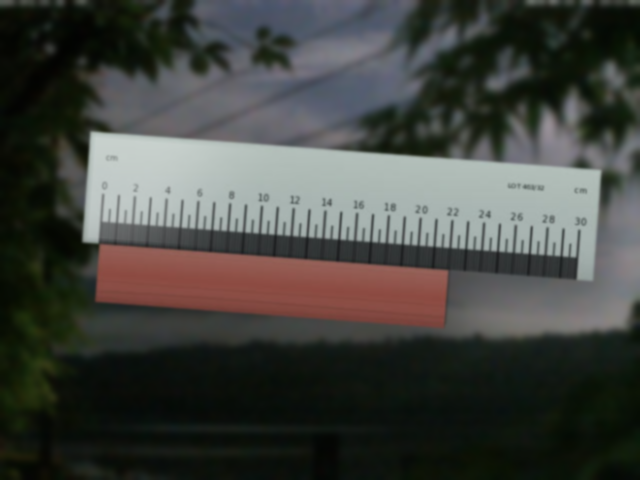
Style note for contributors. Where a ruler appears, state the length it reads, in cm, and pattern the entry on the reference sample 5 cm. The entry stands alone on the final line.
22 cm
